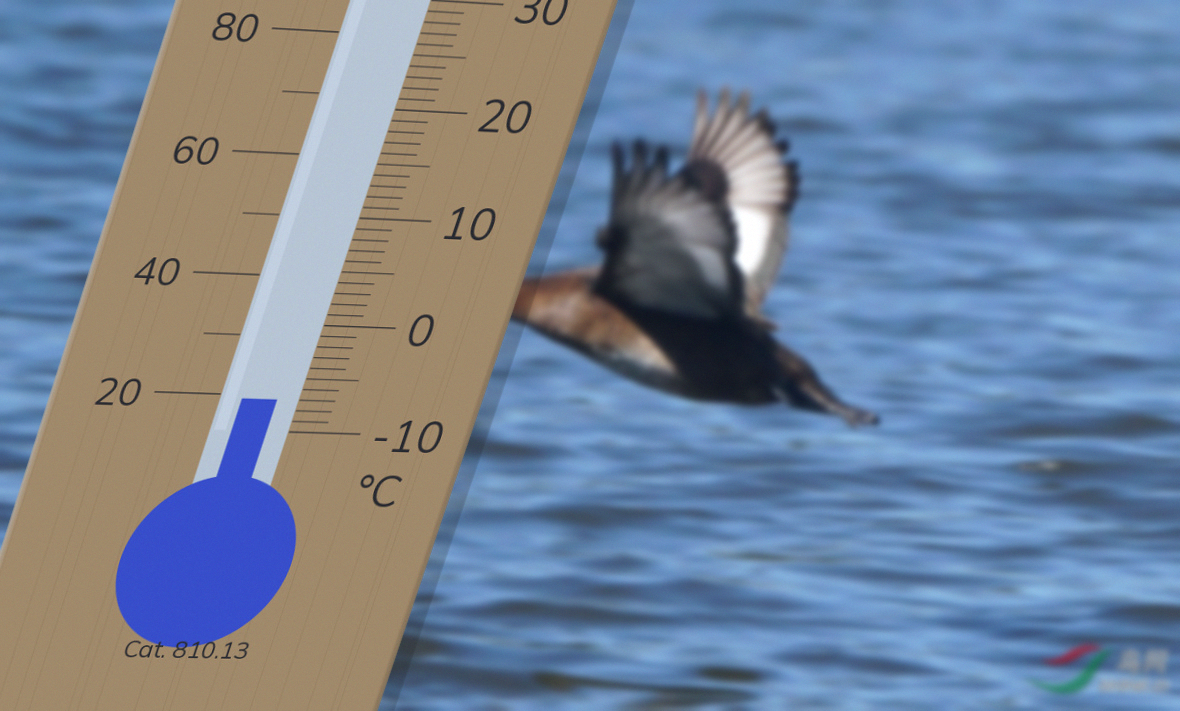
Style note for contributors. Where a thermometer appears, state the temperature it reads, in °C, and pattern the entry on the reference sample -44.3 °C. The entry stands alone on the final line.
-7 °C
